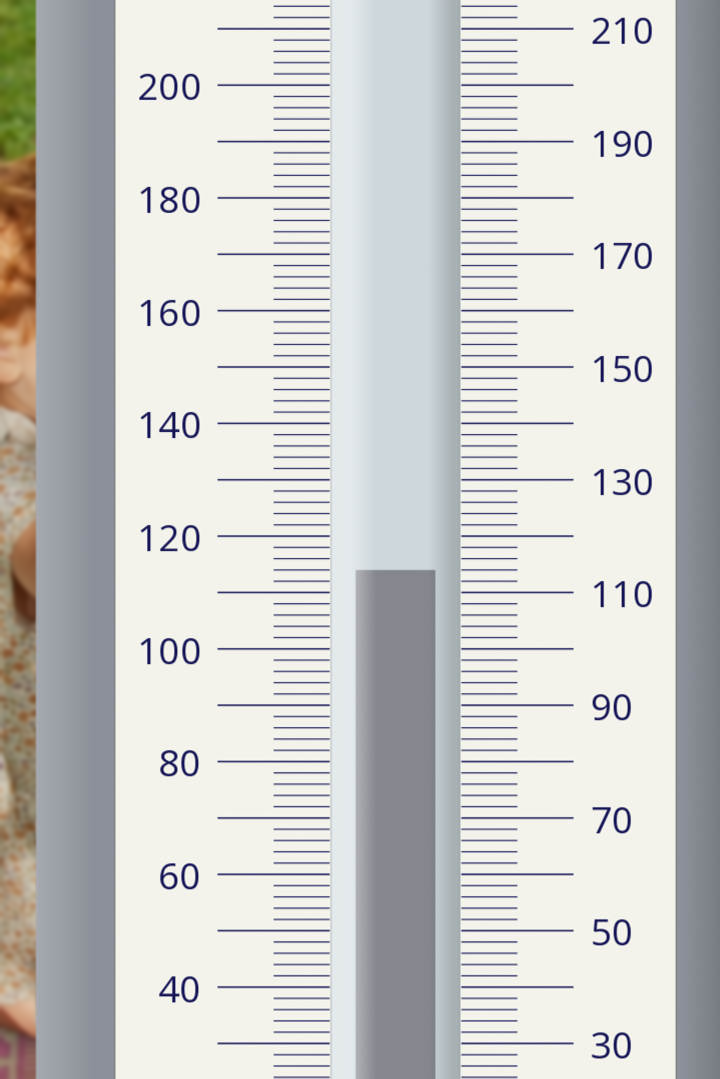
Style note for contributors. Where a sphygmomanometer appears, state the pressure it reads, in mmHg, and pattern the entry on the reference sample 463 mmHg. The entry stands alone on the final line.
114 mmHg
